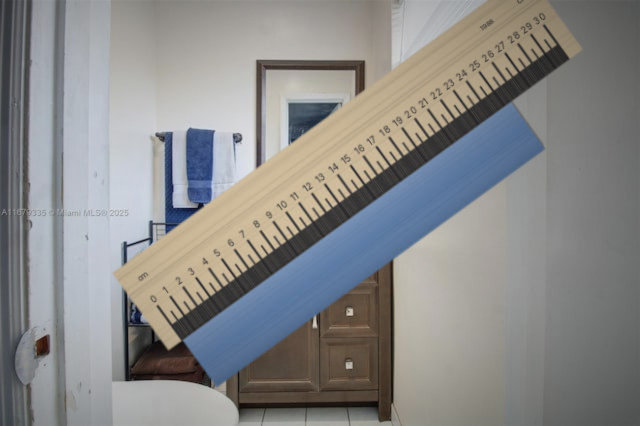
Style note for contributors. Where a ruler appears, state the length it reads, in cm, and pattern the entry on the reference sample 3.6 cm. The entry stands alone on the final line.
25.5 cm
